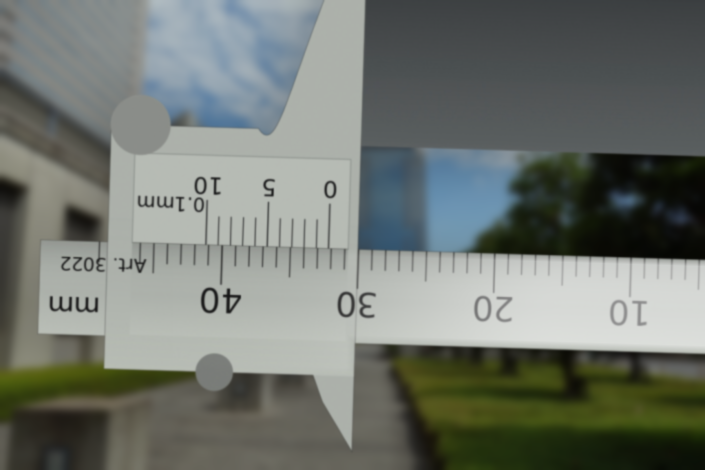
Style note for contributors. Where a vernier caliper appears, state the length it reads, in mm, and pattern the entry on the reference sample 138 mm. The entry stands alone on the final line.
32.2 mm
